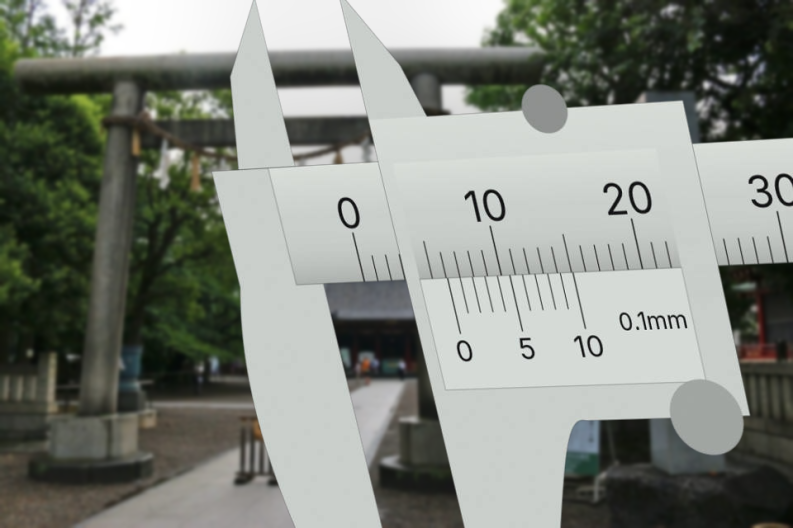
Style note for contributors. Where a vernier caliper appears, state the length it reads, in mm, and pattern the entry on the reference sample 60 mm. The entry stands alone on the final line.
6.1 mm
